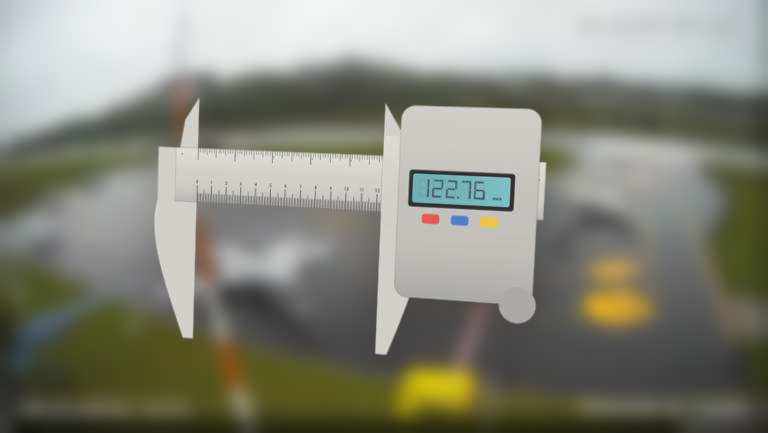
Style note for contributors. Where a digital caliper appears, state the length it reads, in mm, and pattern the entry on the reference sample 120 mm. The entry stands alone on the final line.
122.76 mm
